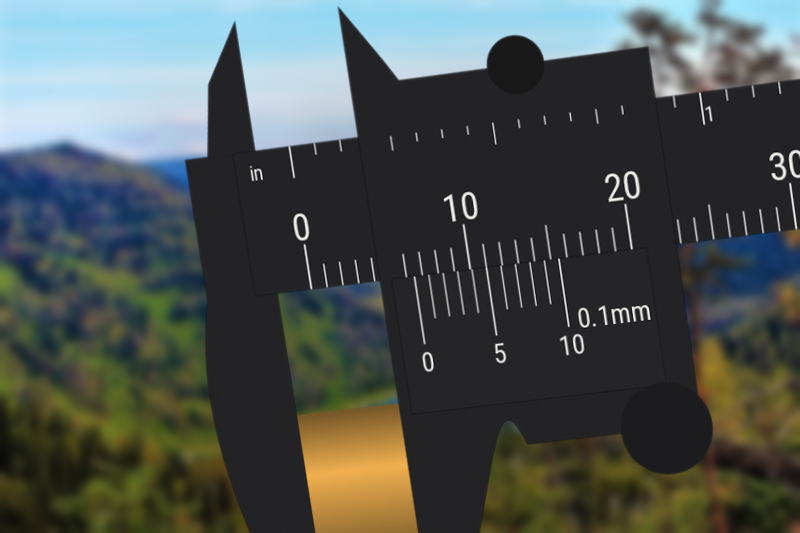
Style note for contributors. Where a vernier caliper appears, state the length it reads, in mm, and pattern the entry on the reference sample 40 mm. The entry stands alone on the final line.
6.5 mm
